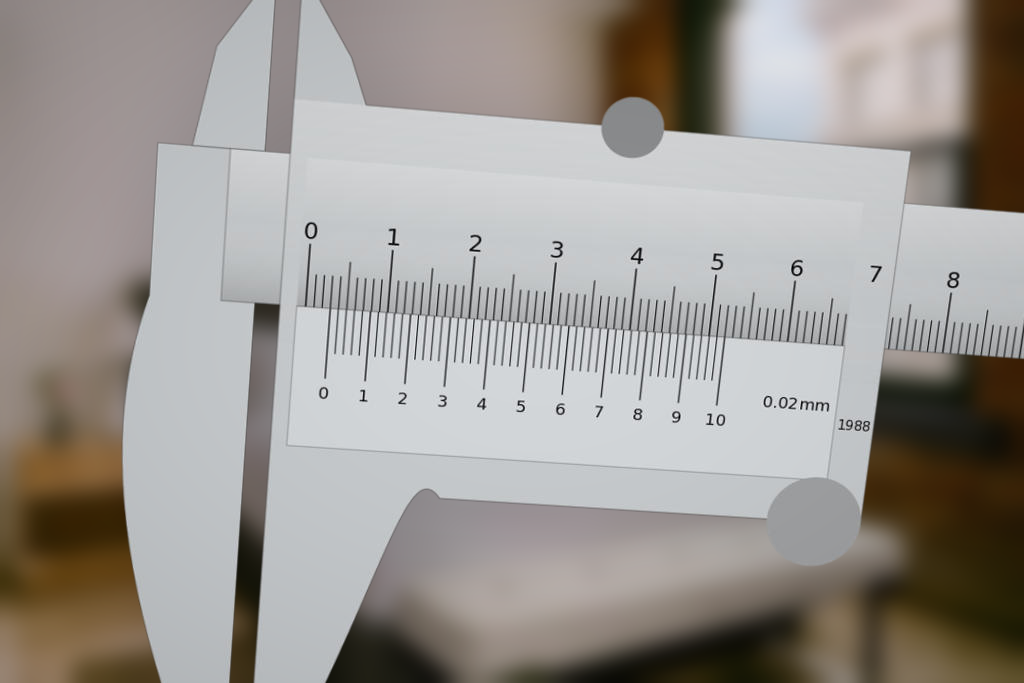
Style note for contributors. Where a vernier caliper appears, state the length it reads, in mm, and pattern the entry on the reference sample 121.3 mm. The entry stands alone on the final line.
3.0 mm
